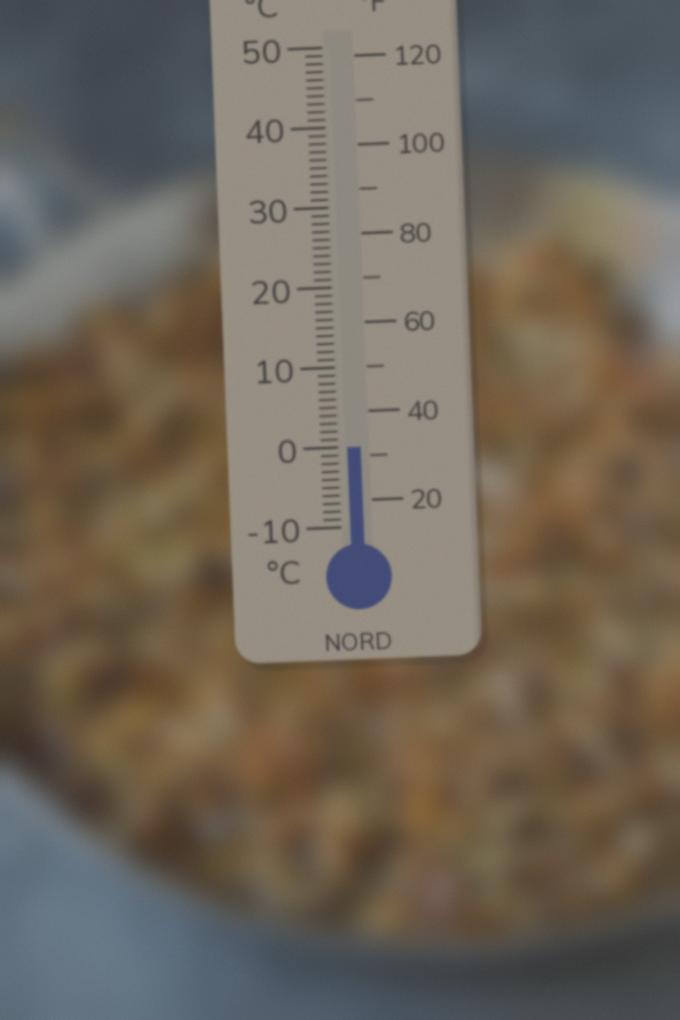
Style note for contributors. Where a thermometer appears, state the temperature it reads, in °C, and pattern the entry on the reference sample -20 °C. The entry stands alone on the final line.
0 °C
